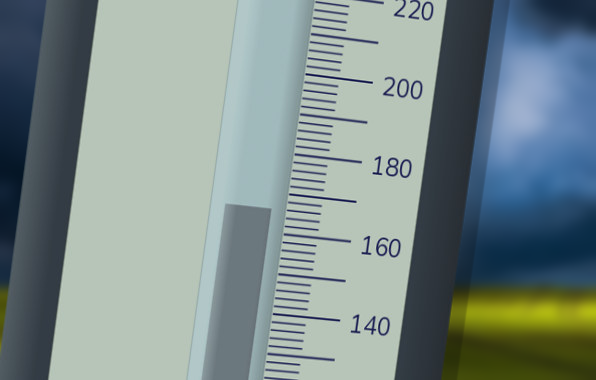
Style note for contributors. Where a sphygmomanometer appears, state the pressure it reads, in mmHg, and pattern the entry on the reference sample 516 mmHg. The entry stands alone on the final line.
166 mmHg
